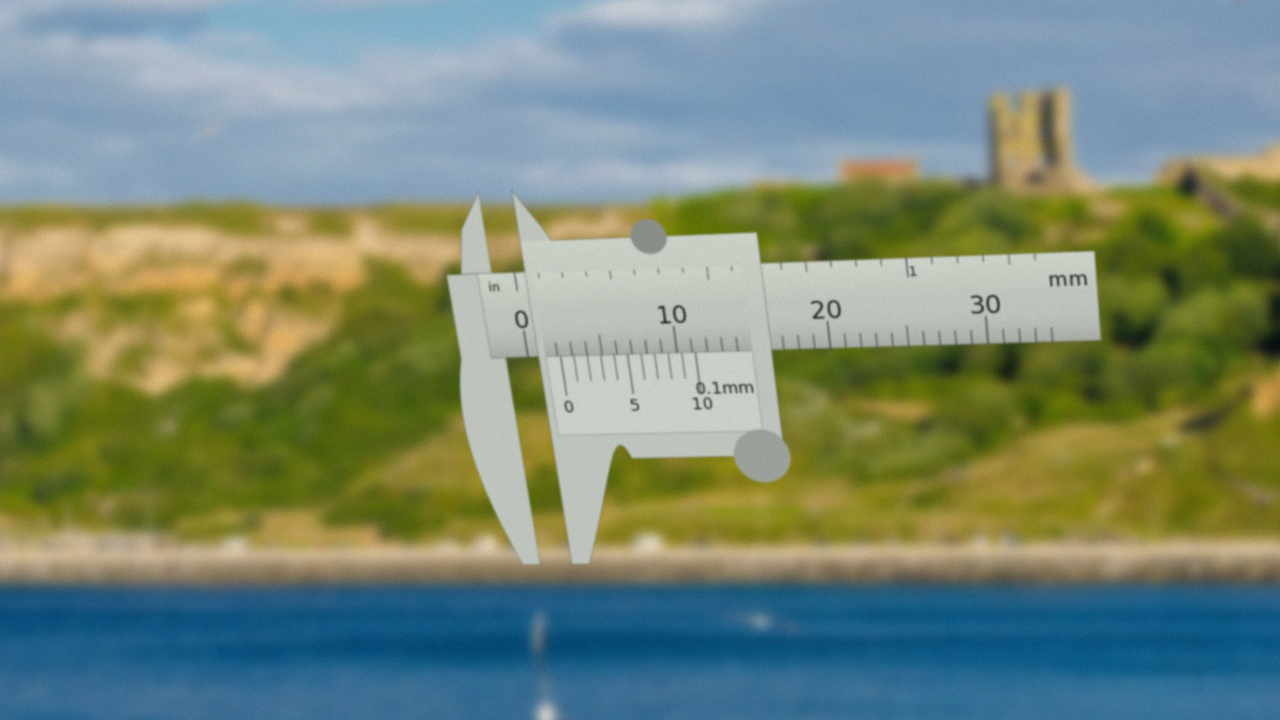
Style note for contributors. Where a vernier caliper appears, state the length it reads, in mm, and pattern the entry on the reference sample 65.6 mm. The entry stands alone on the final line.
2.2 mm
